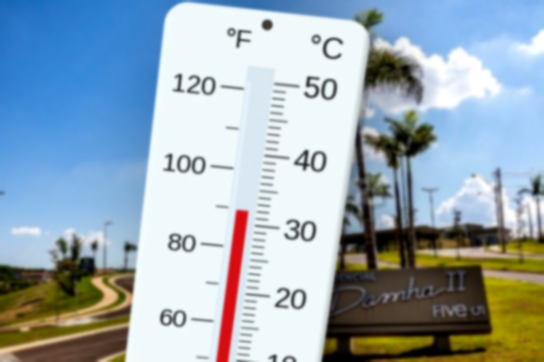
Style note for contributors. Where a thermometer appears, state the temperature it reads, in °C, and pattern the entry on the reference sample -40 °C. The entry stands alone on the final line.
32 °C
